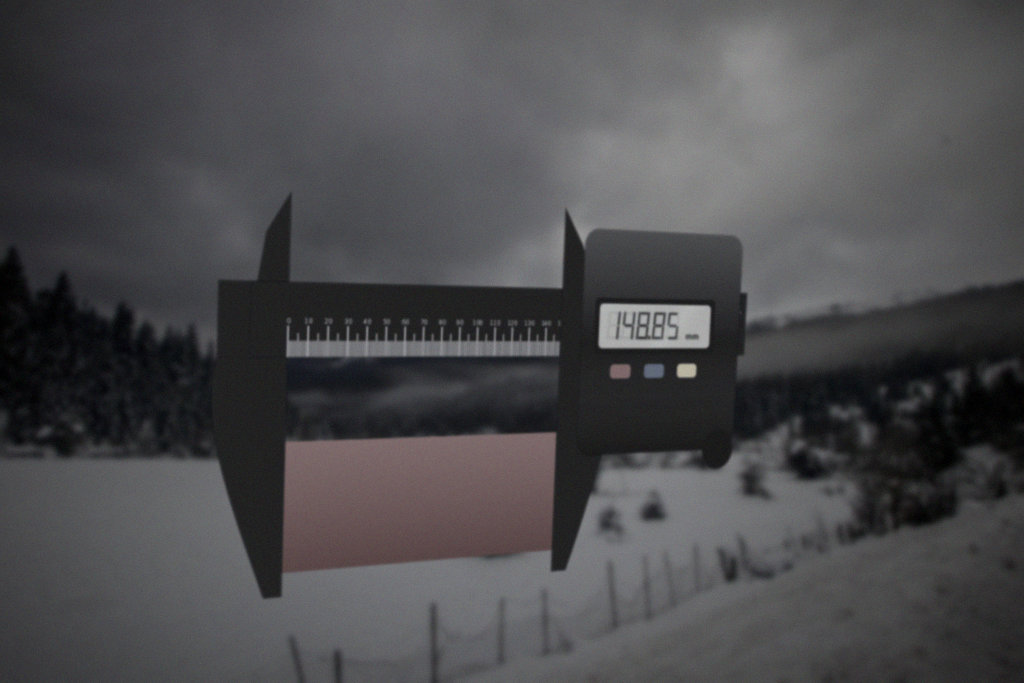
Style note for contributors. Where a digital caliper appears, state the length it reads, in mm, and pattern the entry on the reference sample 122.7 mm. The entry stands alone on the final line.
148.85 mm
